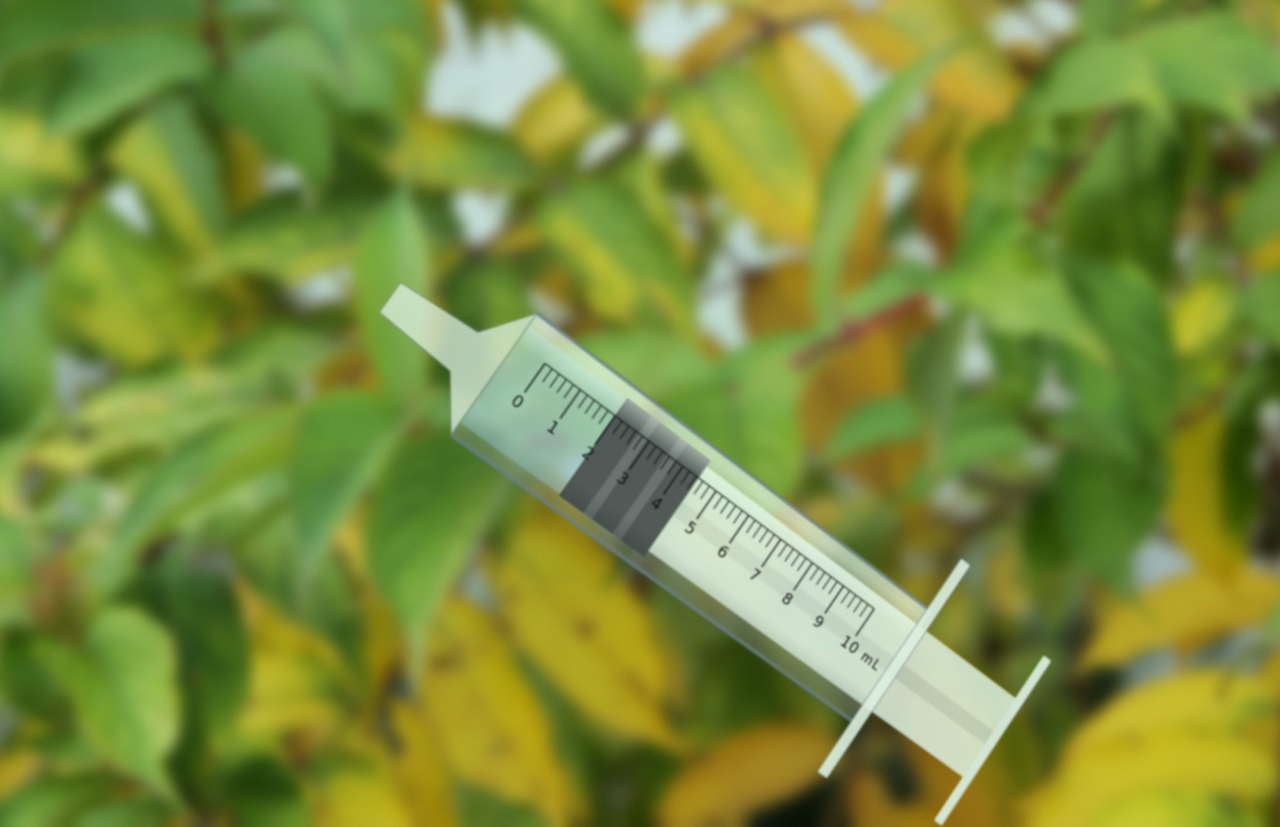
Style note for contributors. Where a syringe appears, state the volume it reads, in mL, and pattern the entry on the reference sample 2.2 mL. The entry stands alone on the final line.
2 mL
